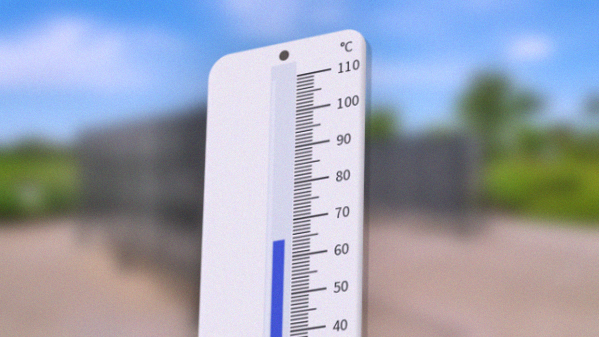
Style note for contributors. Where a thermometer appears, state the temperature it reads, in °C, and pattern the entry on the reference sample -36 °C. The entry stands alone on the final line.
65 °C
